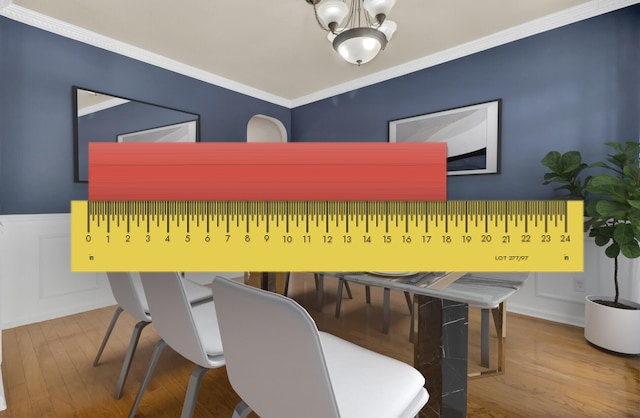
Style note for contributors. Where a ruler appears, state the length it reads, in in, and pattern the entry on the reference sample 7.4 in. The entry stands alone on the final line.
18 in
